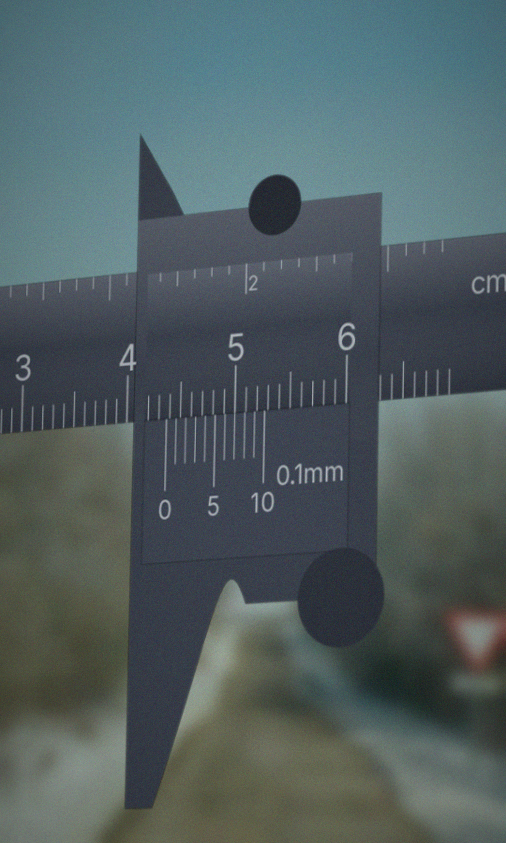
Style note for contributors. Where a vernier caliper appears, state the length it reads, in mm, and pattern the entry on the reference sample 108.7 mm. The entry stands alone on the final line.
43.7 mm
